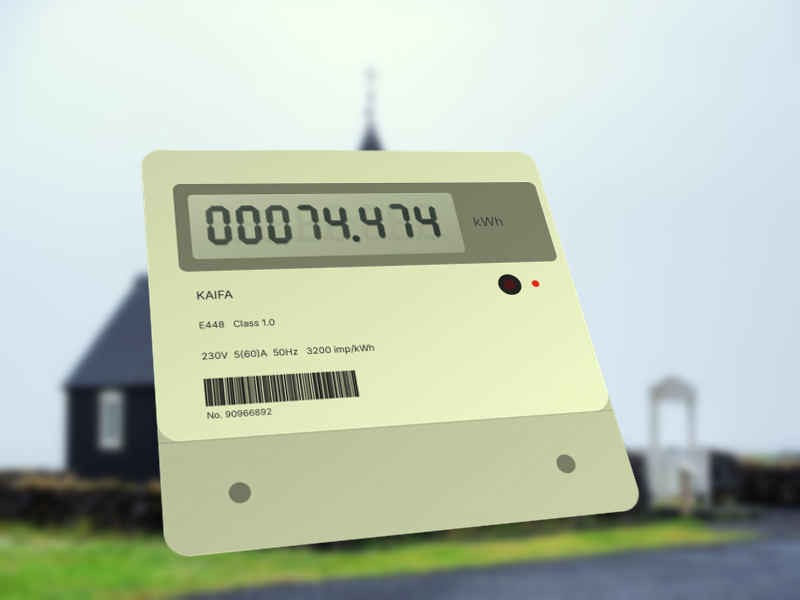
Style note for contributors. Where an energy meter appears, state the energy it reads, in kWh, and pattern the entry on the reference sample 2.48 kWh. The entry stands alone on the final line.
74.474 kWh
